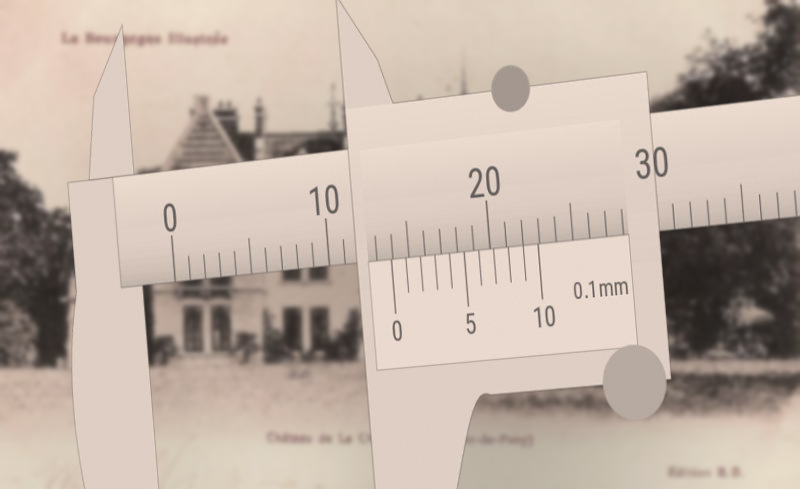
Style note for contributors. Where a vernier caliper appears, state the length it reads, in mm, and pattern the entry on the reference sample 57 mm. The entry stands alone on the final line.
13.9 mm
